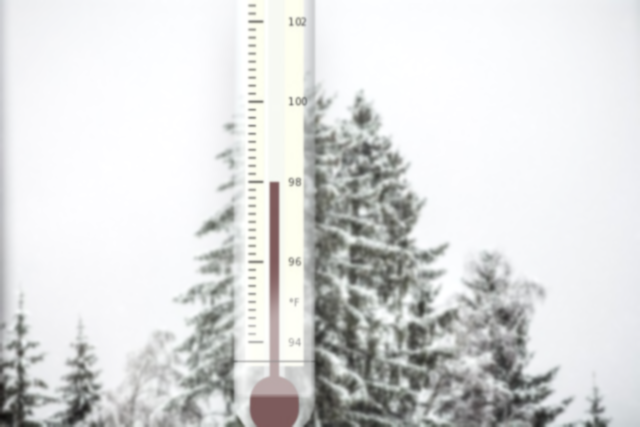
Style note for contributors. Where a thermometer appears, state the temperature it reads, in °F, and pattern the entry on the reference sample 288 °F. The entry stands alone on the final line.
98 °F
